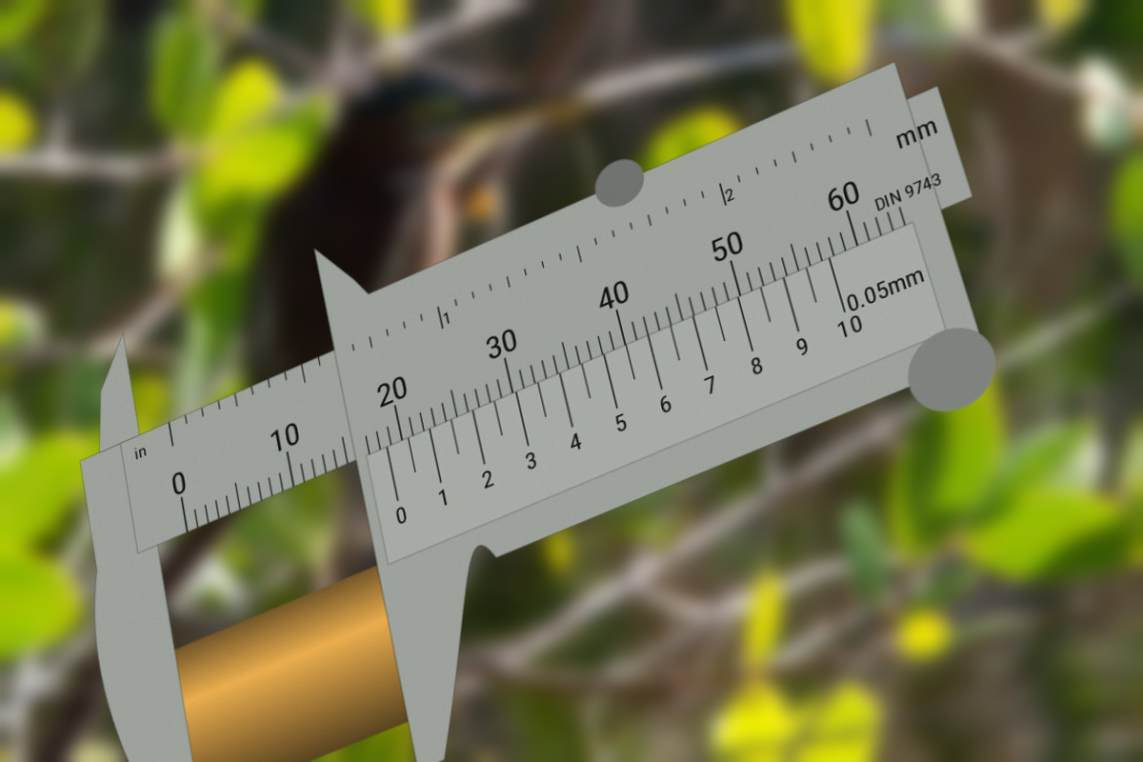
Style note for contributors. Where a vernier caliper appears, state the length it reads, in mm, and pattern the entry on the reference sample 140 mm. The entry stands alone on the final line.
18.6 mm
